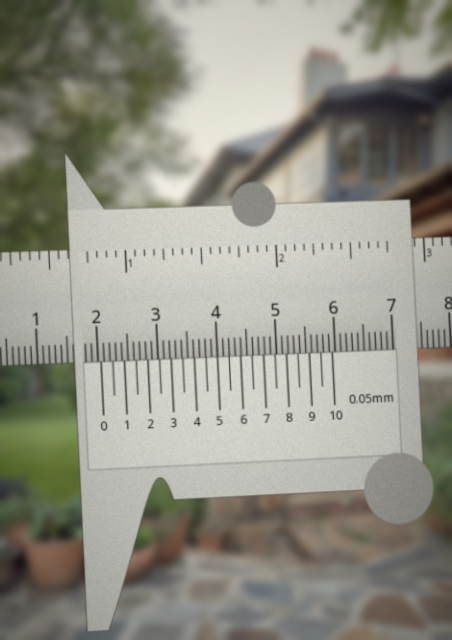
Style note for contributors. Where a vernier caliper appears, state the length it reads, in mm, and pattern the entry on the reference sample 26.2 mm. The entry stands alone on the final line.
20.5 mm
